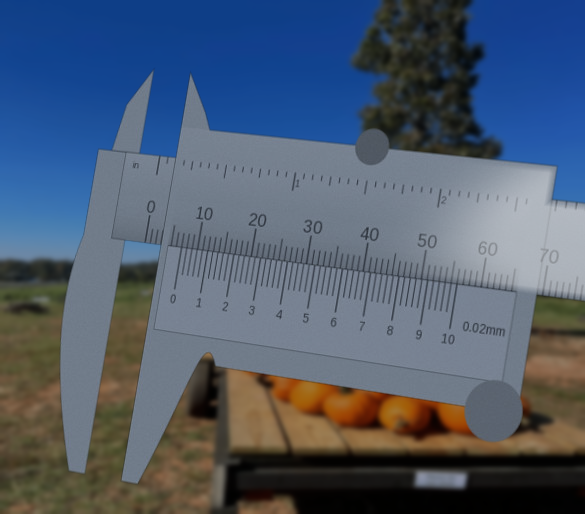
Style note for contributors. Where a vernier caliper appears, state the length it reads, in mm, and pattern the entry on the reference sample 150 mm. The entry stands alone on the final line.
7.0 mm
